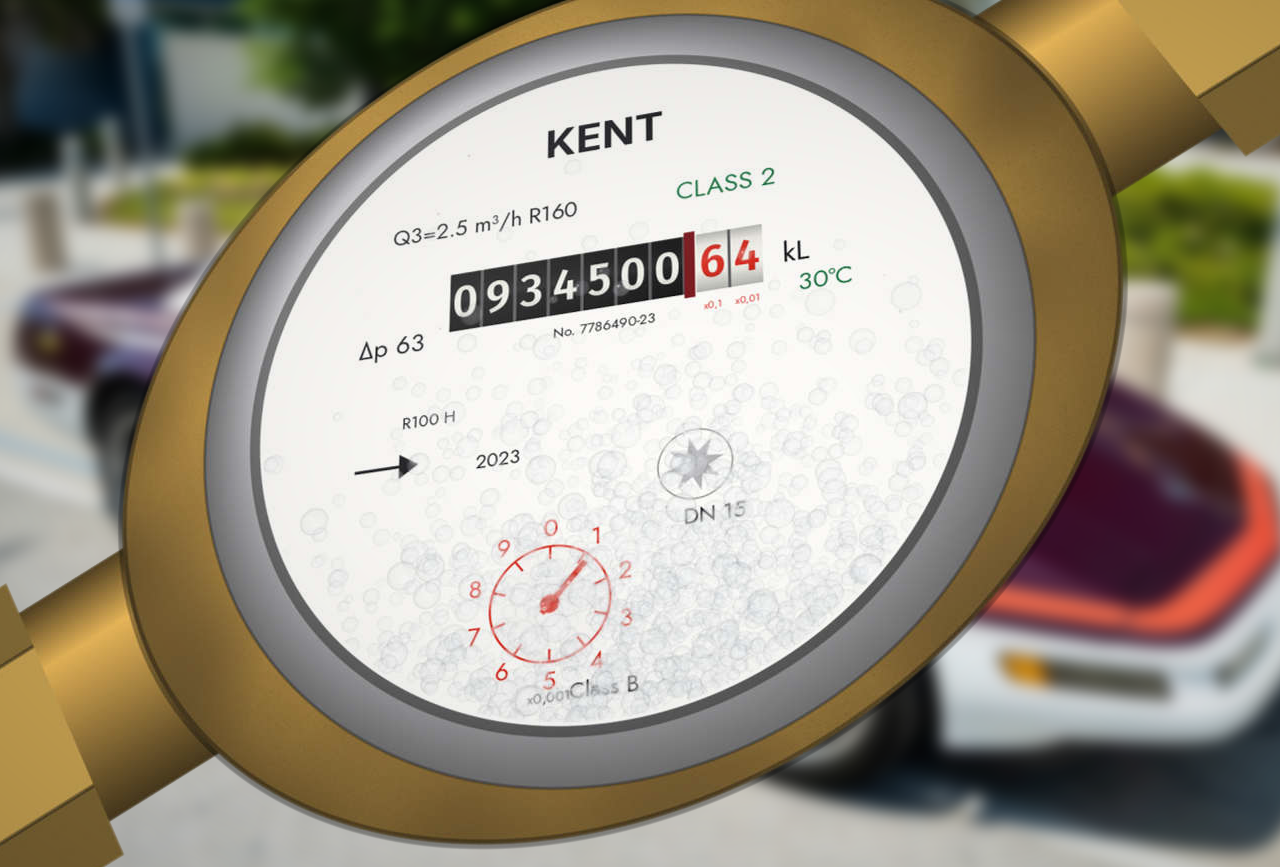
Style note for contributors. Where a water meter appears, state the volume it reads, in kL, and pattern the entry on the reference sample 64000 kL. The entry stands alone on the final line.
934500.641 kL
